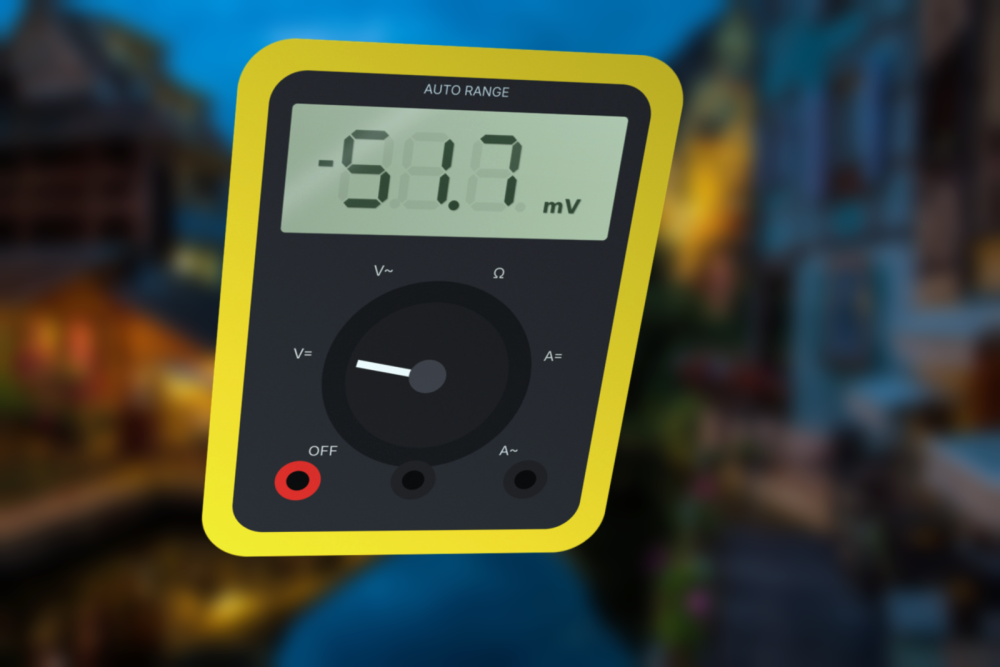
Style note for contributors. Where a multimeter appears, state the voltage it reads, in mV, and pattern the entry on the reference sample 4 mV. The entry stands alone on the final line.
-51.7 mV
